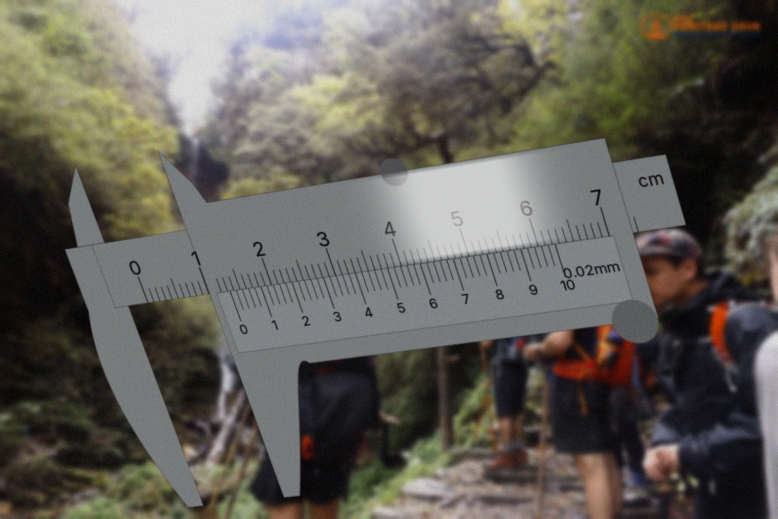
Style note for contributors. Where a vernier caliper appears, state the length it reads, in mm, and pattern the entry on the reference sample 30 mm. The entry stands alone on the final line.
13.4 mm
